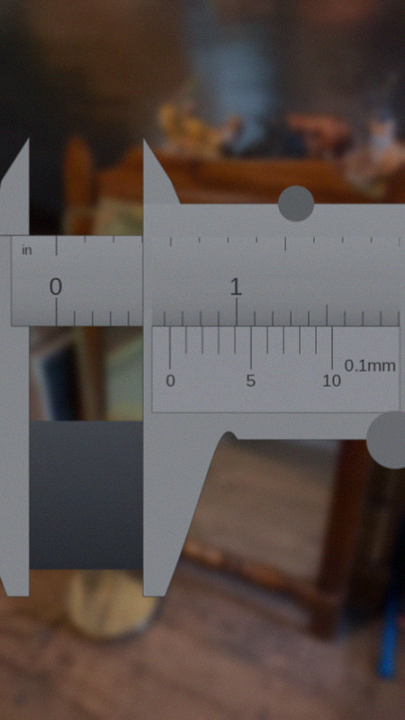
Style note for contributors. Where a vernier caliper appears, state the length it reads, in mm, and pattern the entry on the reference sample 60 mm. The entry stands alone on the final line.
6.3 mm
